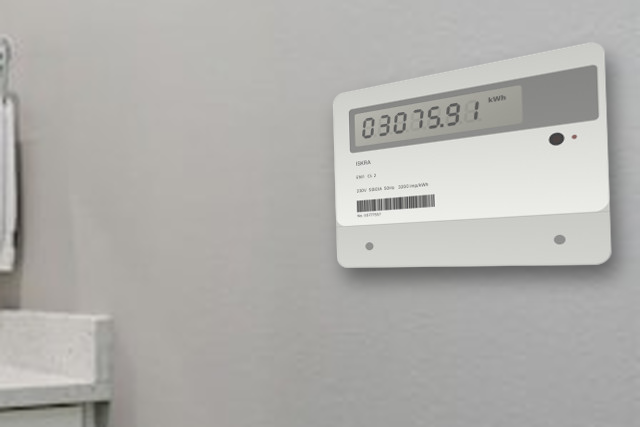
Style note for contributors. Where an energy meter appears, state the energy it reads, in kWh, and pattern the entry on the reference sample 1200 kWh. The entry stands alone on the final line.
3075.91 kWh
